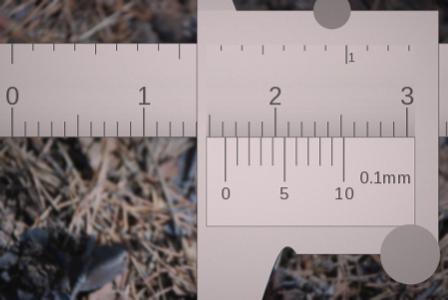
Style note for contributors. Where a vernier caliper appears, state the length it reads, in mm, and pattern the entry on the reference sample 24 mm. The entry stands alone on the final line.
16.2 mm
